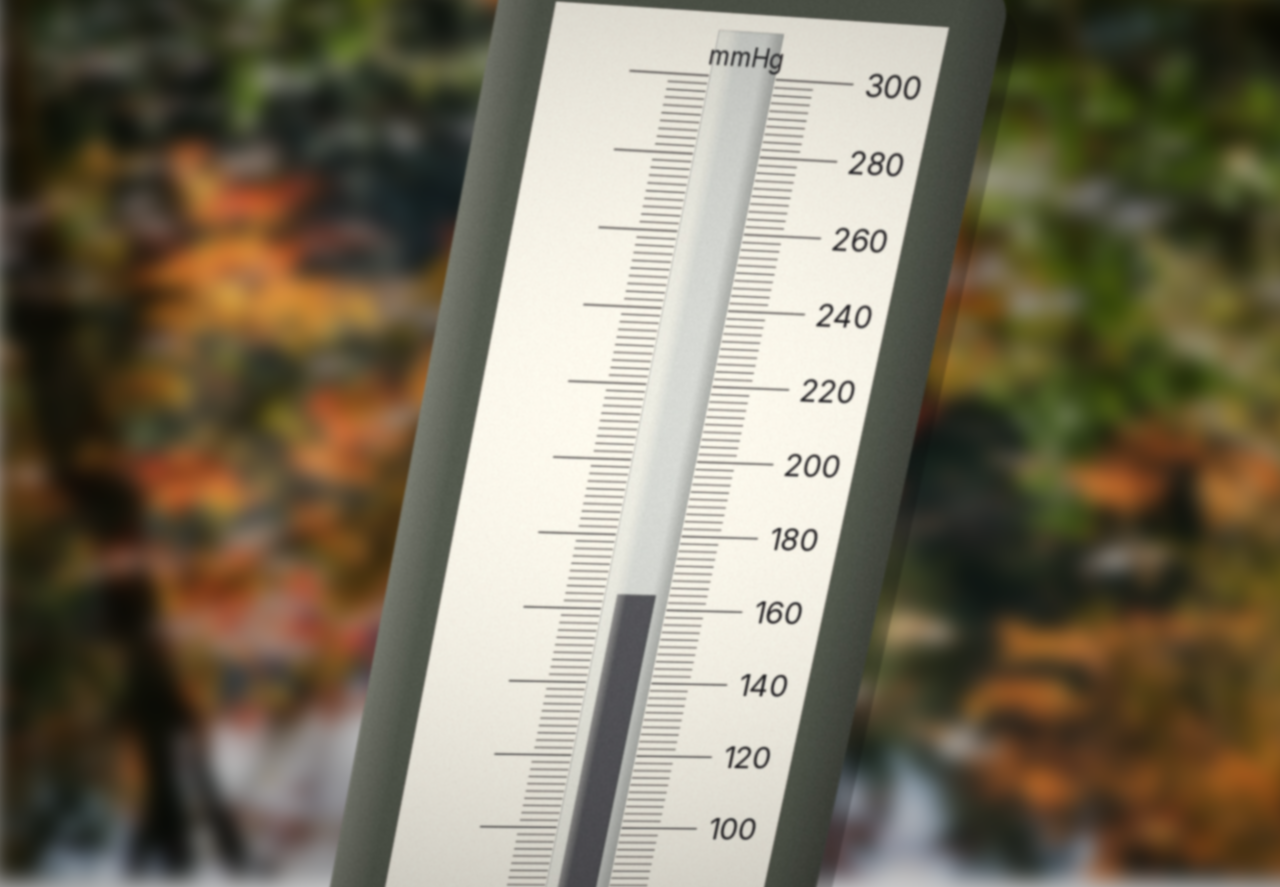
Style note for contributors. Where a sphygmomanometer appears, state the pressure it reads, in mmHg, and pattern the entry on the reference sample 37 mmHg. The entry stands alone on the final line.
164 mmHg
